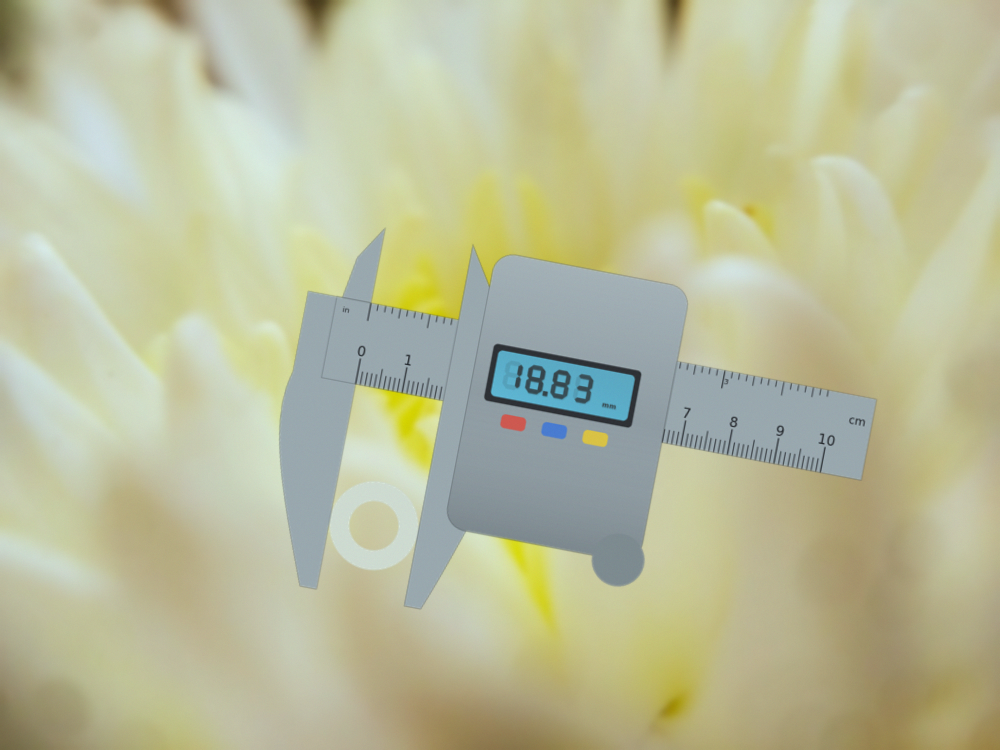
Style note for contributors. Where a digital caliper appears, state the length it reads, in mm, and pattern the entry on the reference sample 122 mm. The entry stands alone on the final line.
18.83 mm
